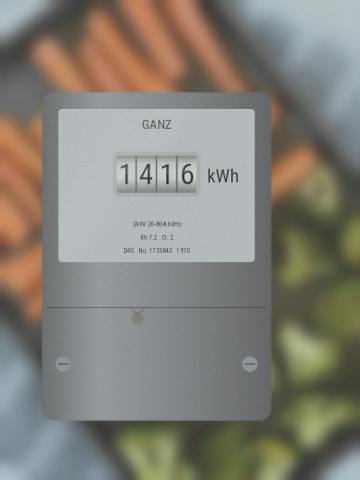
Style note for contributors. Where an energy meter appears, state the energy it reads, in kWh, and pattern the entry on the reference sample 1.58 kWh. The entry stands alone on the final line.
1416 kWh
